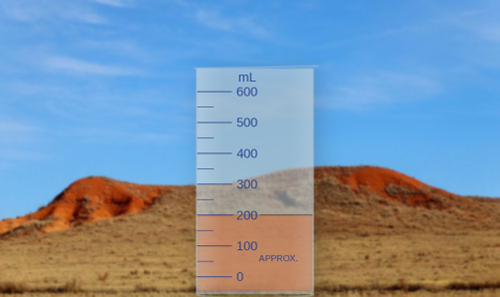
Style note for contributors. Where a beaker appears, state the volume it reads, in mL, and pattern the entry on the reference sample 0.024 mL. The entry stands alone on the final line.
200 mL
